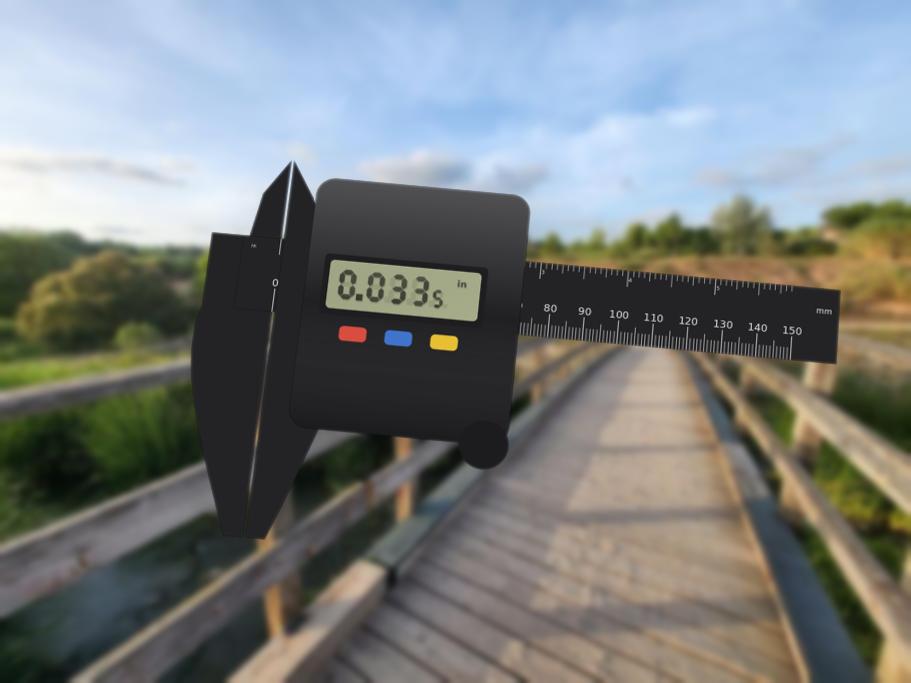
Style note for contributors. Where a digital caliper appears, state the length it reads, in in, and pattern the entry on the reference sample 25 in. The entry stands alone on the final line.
0.0335 in
